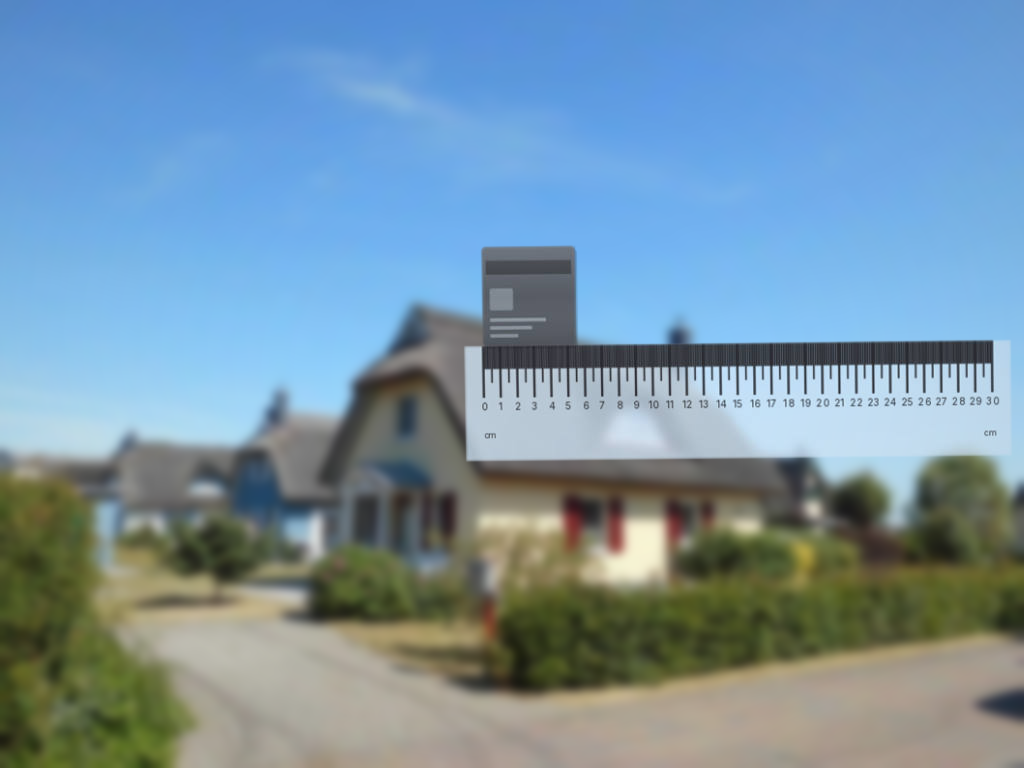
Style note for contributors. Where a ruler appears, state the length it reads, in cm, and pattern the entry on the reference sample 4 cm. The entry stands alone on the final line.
5.5 cm
